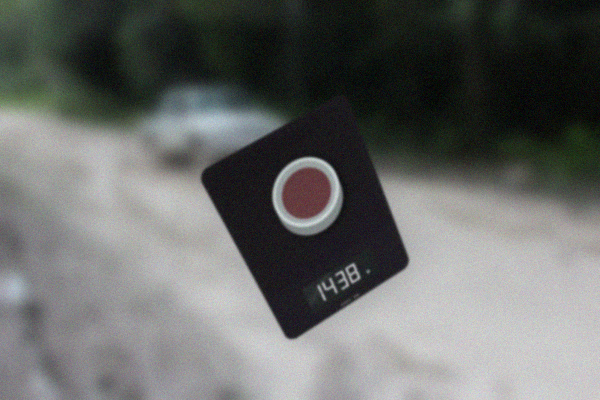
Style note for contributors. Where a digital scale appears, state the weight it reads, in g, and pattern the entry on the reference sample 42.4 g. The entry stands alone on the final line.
1438 g
